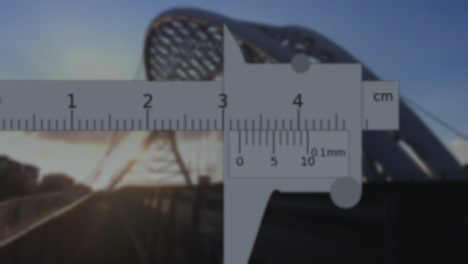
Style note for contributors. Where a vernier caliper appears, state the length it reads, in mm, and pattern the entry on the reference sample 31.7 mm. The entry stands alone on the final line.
32.2 mm
